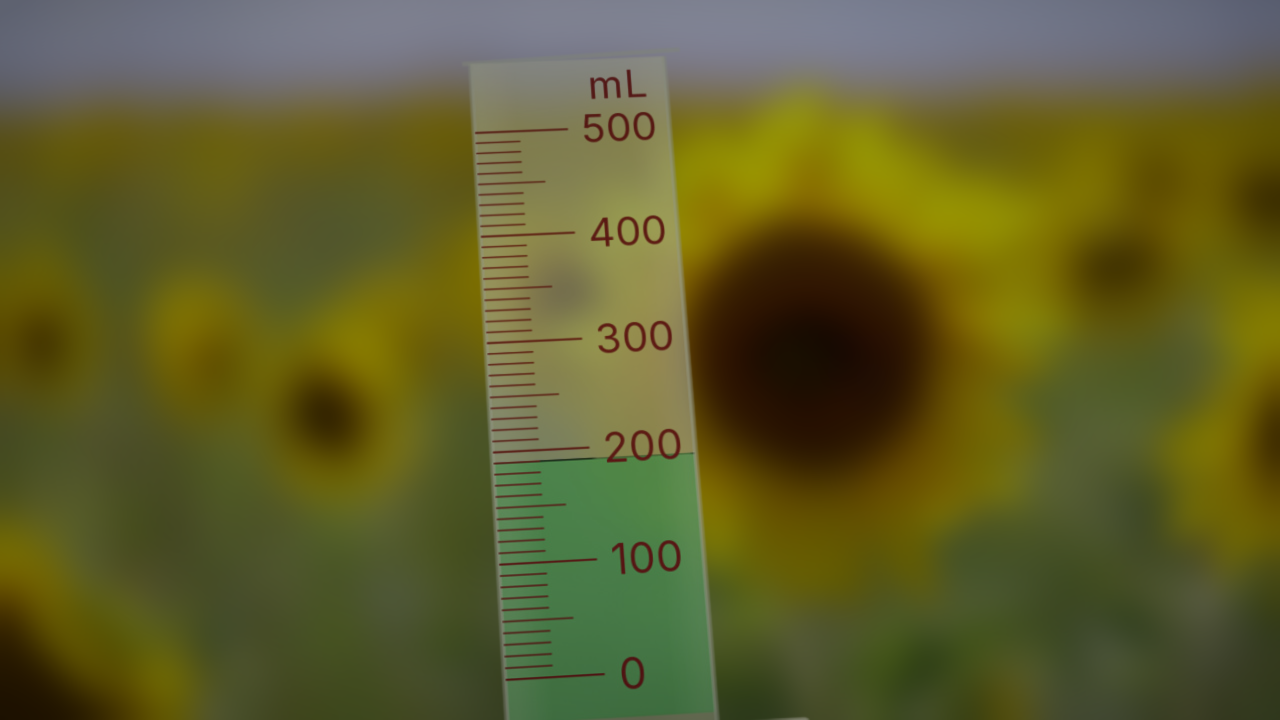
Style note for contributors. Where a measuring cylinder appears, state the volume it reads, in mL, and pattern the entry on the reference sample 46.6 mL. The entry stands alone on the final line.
190 mL
